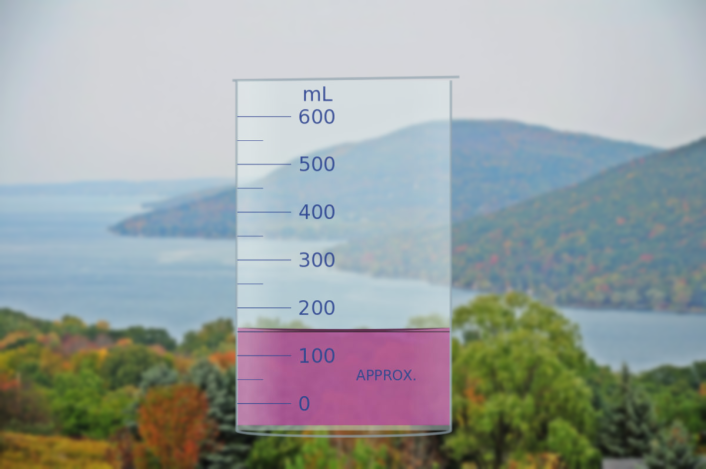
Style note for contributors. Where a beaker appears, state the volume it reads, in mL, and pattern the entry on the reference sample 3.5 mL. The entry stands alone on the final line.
150 mL
